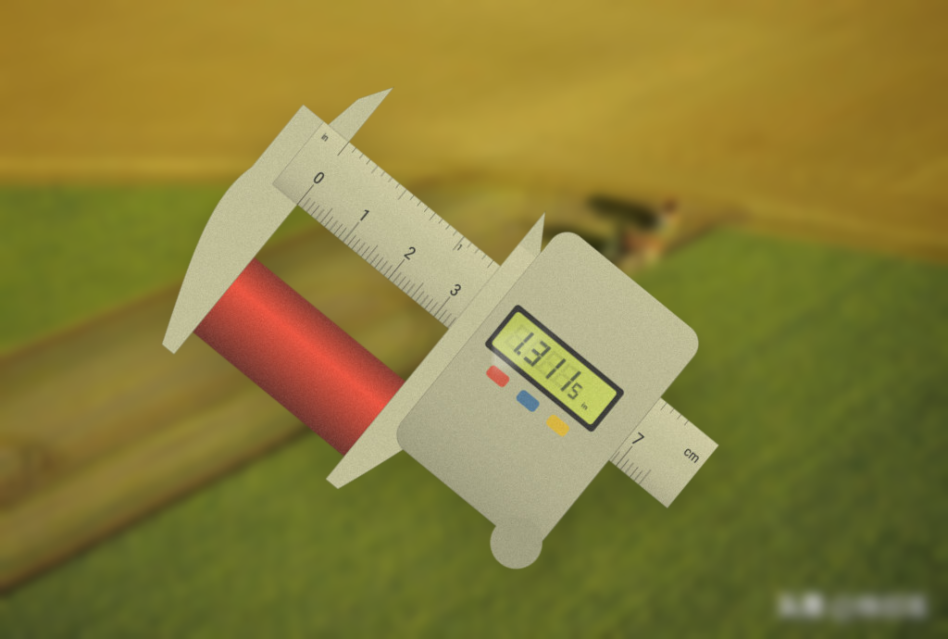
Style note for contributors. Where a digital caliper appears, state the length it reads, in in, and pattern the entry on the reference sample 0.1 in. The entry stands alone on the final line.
1.3115 in
